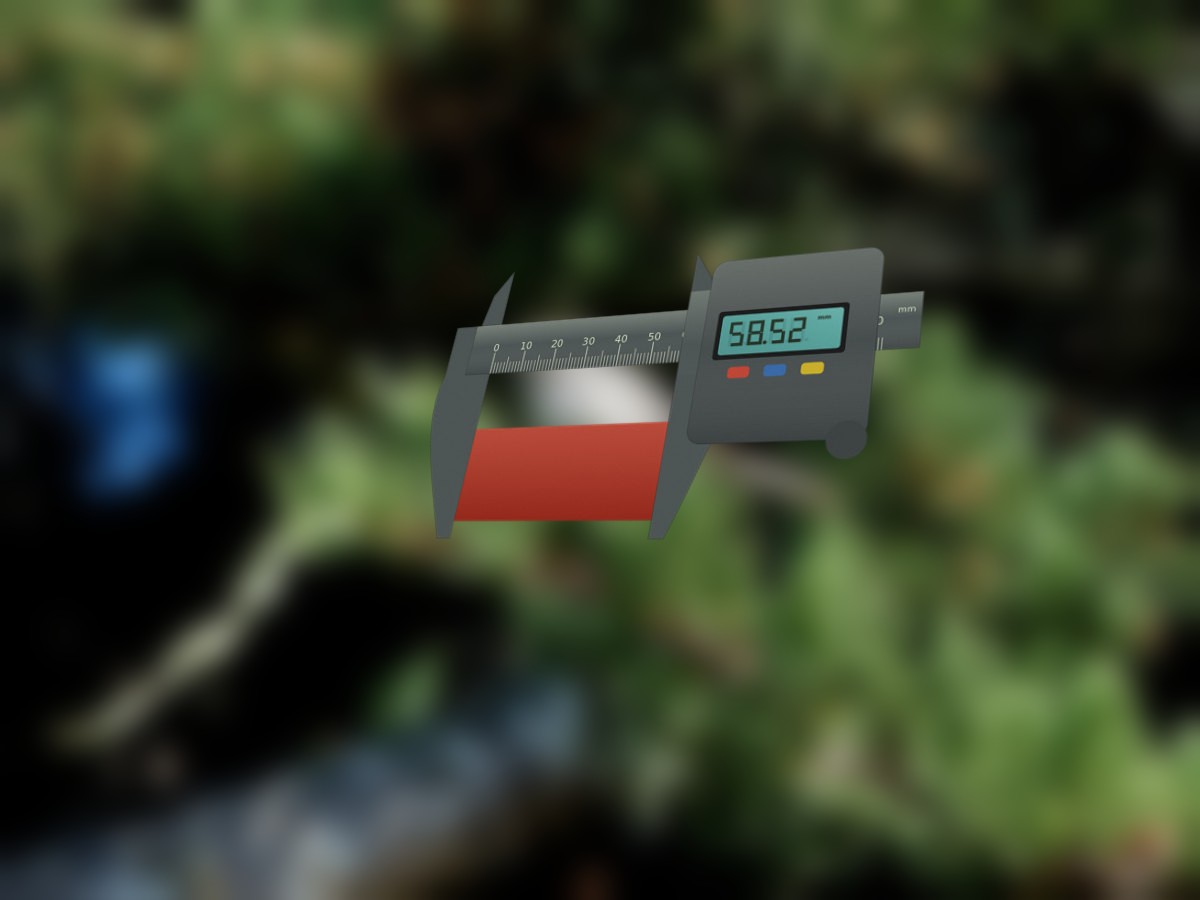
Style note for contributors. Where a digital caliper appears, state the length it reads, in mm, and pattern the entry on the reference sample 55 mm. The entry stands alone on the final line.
58.52 mm
